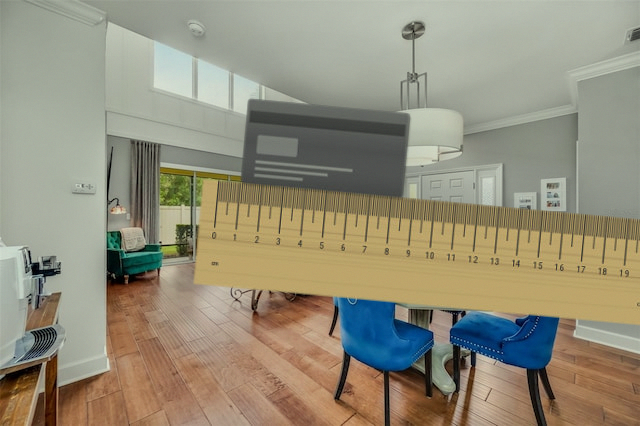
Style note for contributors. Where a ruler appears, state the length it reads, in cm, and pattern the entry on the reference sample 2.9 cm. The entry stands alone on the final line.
7.5 cm
